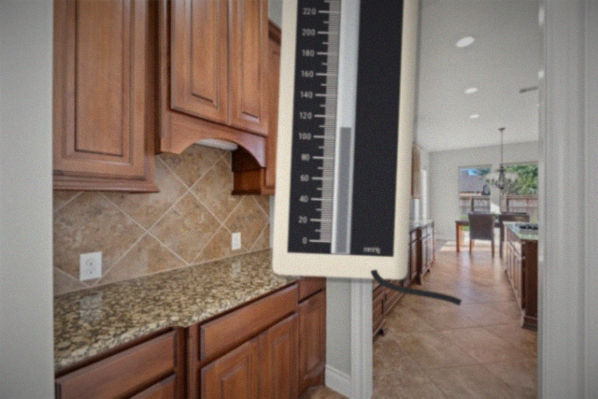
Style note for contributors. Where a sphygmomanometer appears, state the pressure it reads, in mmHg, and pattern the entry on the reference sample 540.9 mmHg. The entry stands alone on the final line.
110 mmHg
